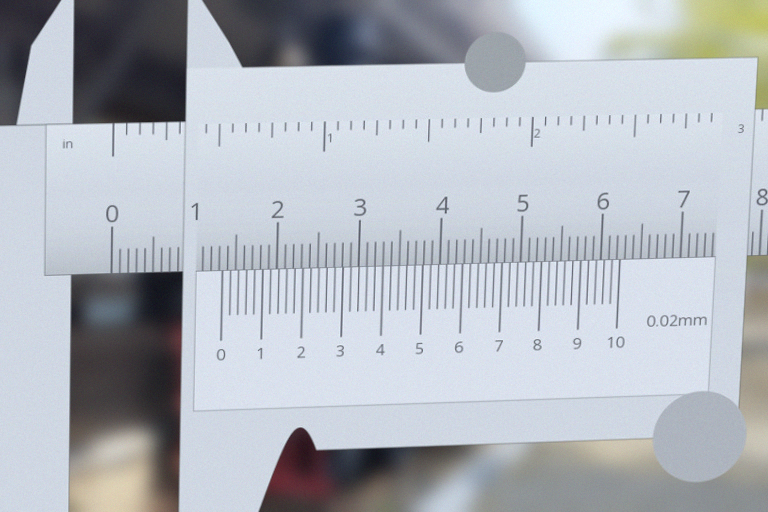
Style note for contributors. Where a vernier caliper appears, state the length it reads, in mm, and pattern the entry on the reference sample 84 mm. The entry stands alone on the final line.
13.4 mm
